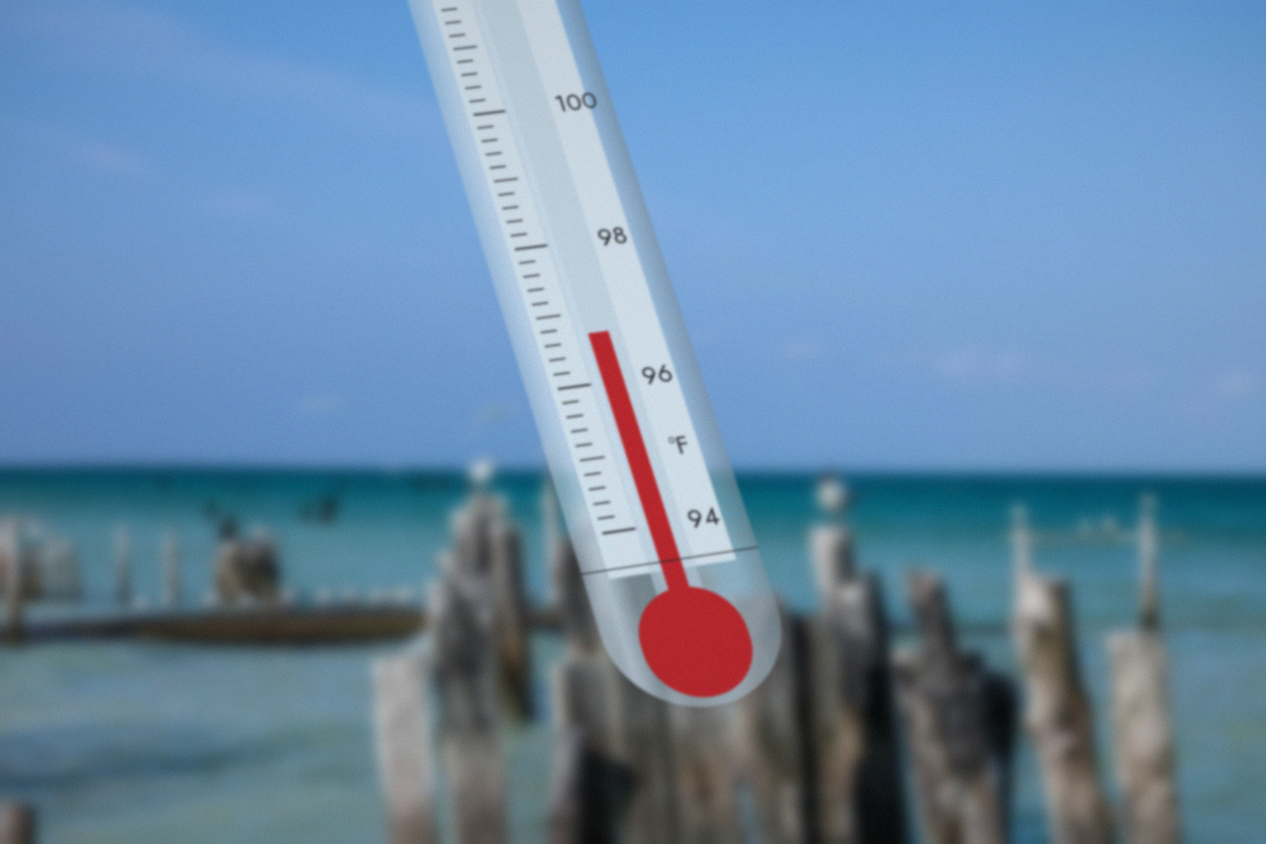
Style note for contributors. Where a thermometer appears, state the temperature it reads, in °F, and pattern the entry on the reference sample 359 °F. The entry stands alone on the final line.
96.7 °F
